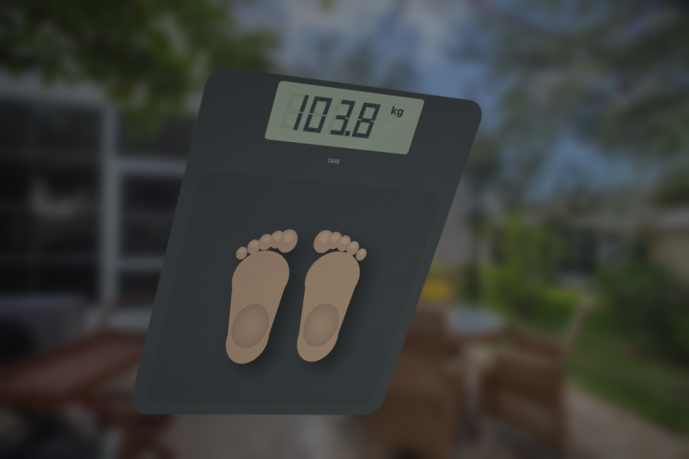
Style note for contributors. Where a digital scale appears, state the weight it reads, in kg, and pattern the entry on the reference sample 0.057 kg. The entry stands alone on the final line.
103.8 kg
